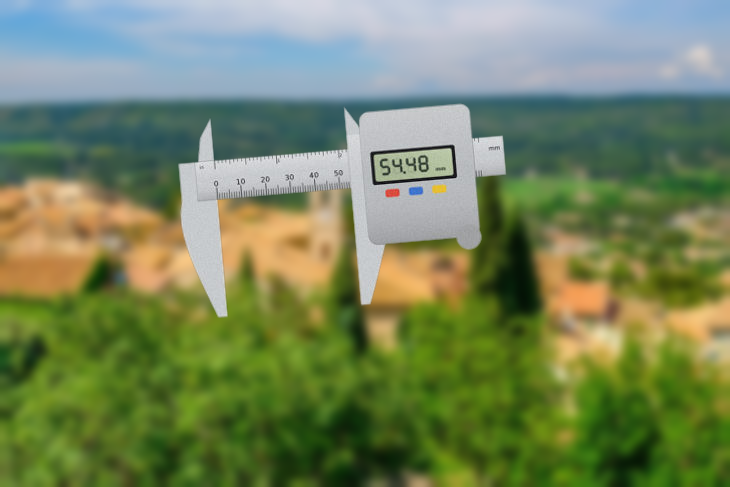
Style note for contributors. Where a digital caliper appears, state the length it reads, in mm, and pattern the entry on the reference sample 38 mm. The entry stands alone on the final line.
54.48 mm
